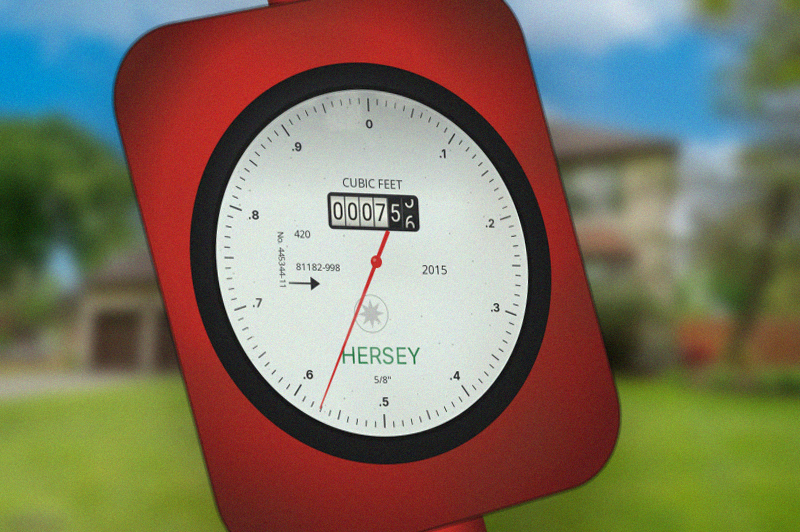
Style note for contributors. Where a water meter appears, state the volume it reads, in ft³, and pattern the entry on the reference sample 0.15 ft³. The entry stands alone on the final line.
755.57 ft³
